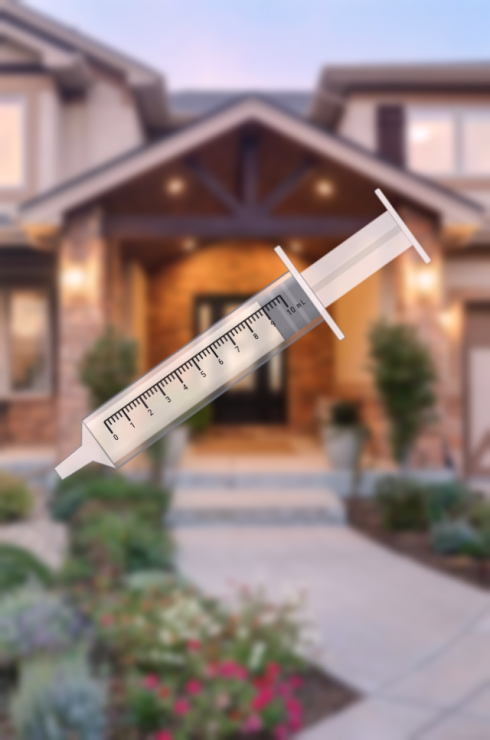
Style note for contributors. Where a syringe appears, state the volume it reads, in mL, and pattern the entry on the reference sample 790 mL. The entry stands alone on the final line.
9 mL
